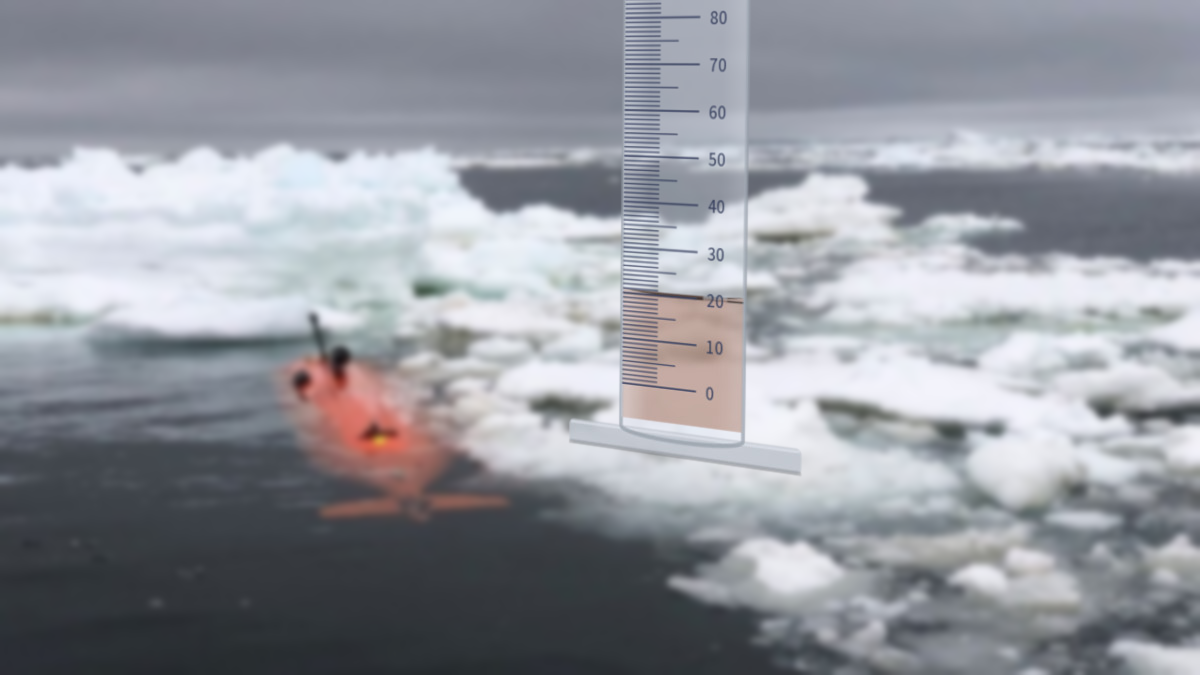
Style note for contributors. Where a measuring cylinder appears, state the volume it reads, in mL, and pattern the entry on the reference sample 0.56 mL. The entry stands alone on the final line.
20 mL
